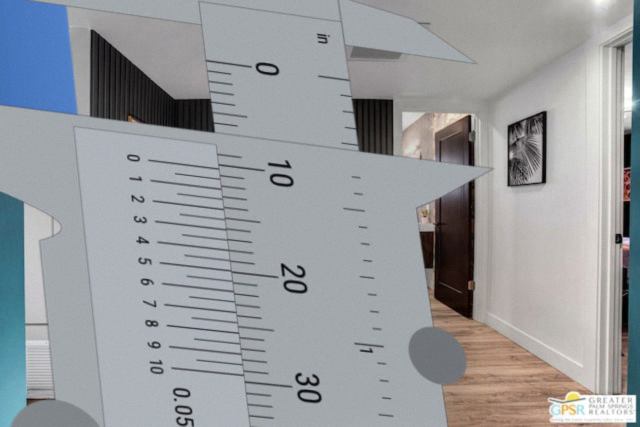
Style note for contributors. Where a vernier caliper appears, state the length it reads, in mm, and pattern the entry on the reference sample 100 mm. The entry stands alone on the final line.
10.4 mm
